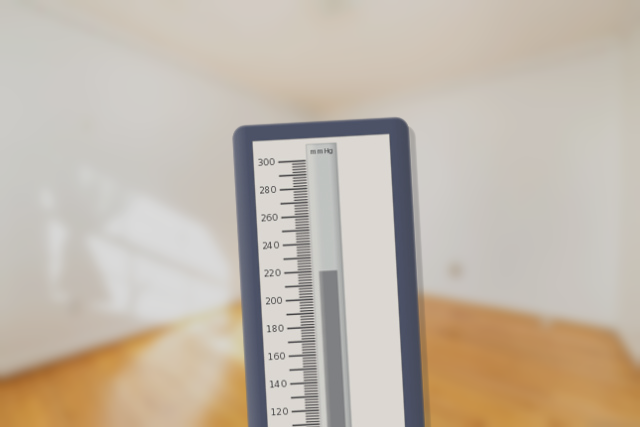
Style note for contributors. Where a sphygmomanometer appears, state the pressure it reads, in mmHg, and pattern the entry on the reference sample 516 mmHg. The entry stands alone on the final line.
220 mmHg
